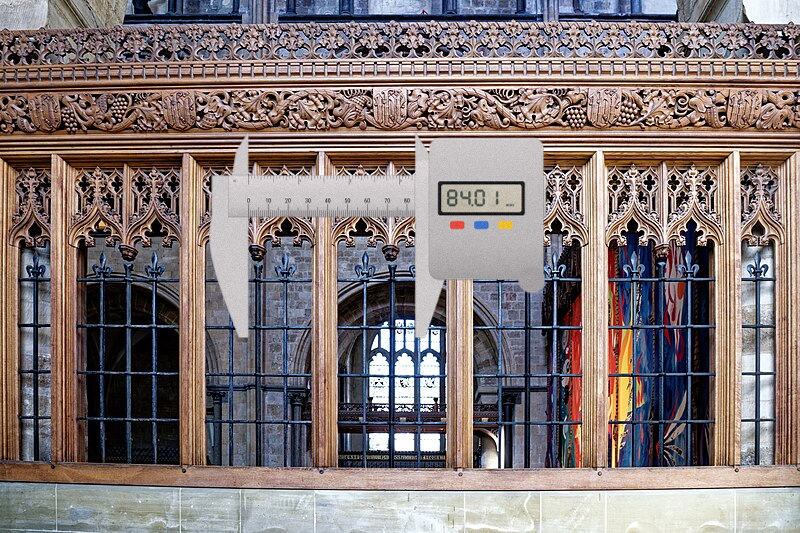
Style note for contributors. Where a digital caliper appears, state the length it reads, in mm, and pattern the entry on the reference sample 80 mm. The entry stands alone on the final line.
84.01 mm
